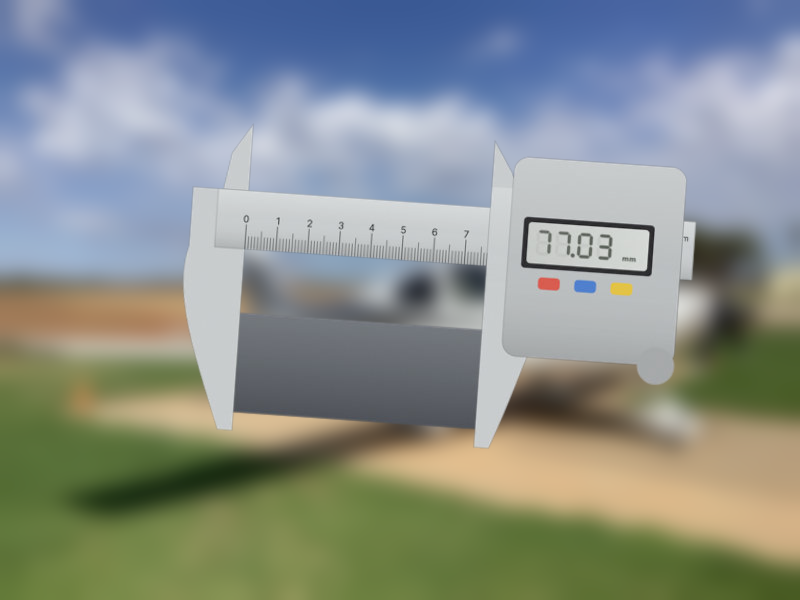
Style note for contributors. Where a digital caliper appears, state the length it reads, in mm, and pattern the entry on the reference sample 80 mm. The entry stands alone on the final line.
77.03 mm
